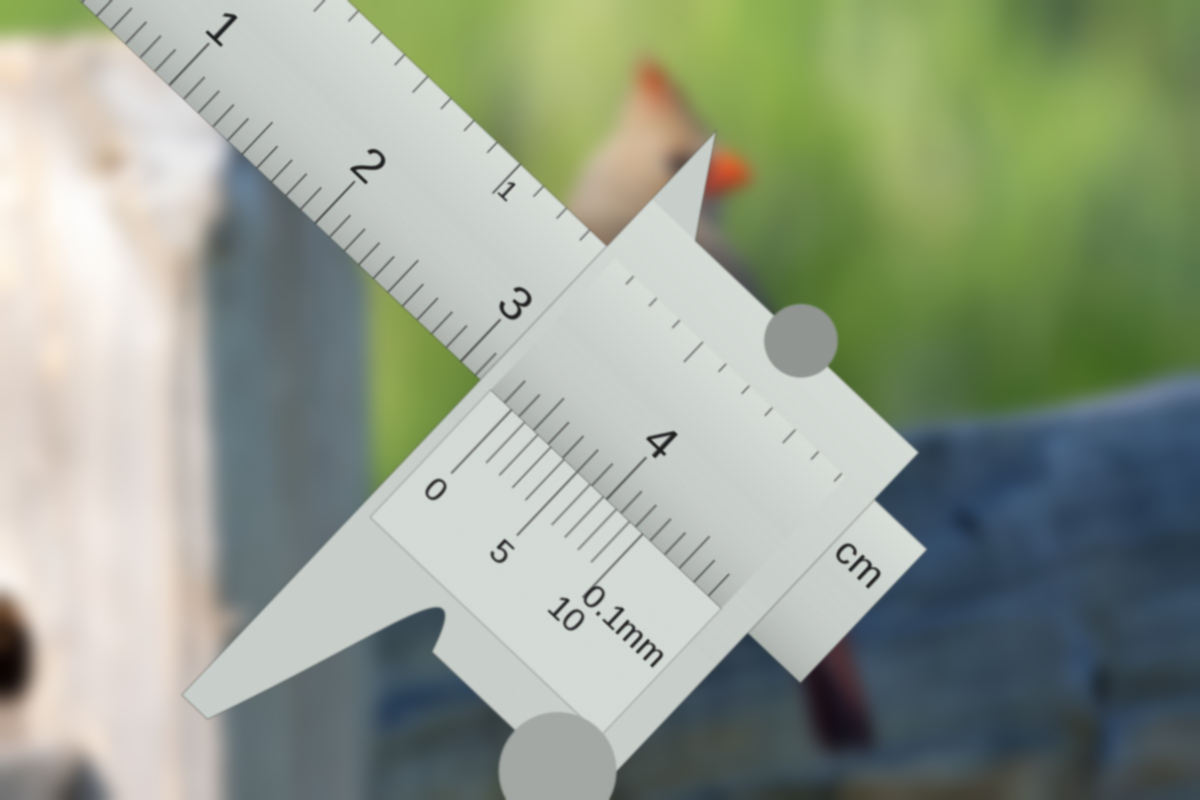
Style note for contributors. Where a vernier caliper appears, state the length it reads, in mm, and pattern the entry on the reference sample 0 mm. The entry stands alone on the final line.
33.5 mm
